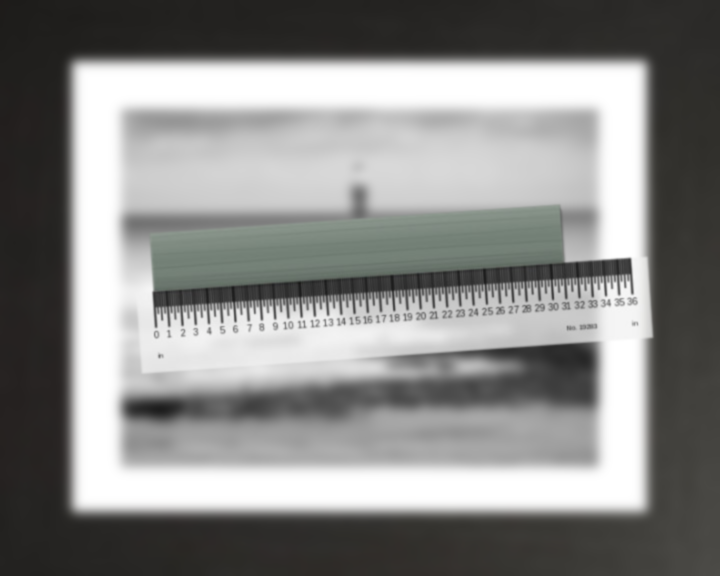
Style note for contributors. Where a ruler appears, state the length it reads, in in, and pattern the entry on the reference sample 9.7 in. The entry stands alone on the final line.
31 in
